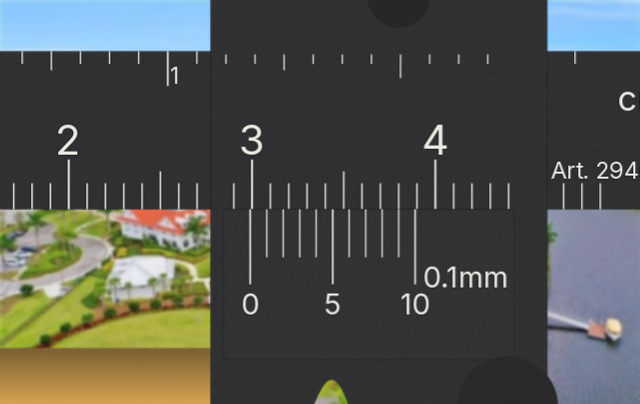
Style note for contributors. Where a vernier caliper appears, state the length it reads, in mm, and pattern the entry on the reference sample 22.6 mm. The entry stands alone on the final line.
29.9 mm
